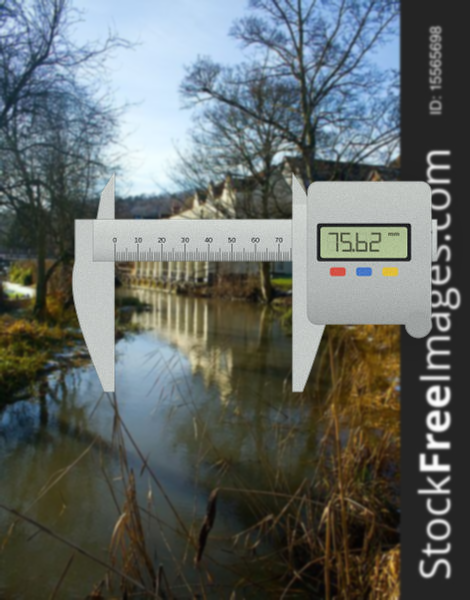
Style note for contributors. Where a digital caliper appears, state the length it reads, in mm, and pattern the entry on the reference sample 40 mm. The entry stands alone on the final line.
75.62 mm
